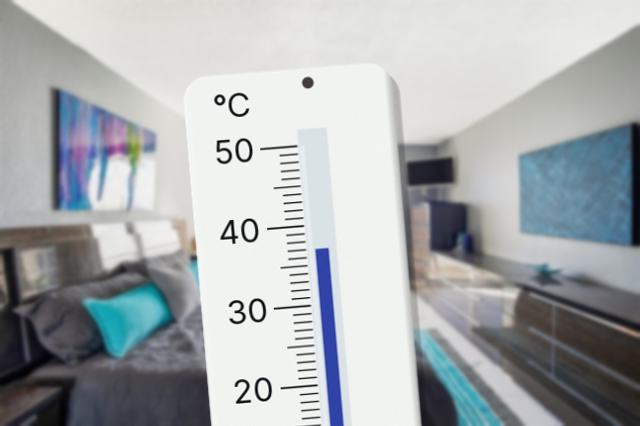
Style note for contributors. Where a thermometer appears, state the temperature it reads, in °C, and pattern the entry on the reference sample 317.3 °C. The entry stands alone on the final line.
37 °C
